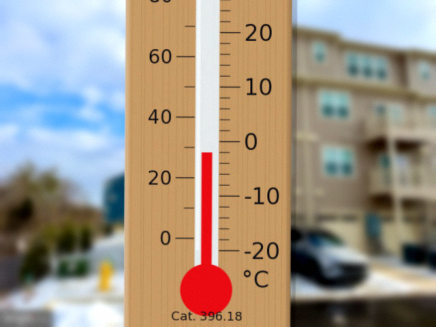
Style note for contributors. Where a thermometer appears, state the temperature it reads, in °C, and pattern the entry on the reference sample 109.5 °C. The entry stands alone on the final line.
-2 °C
